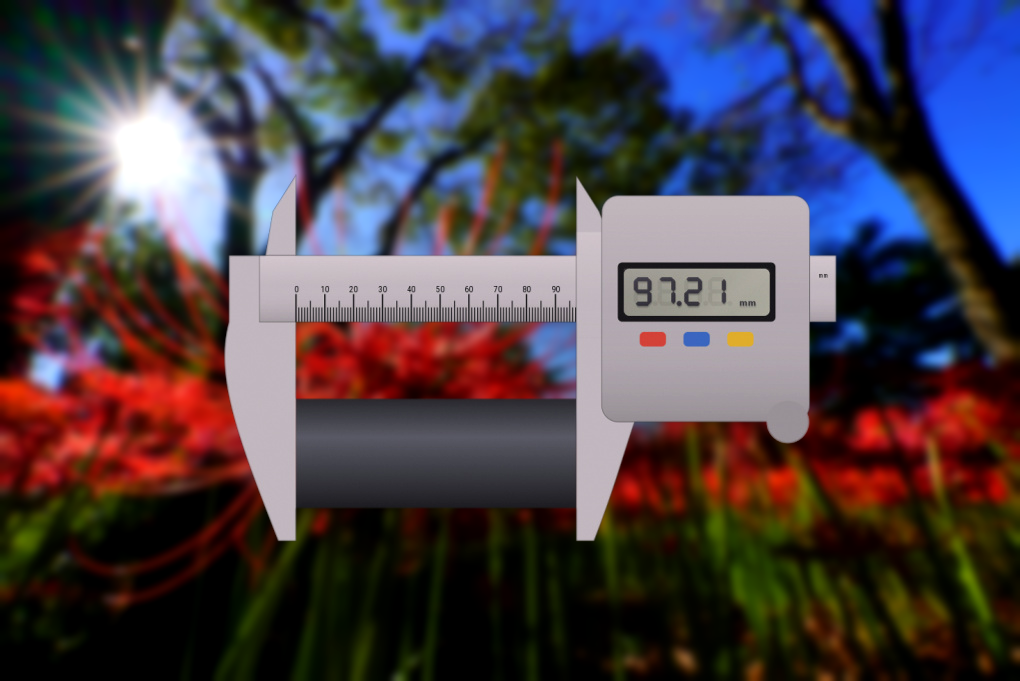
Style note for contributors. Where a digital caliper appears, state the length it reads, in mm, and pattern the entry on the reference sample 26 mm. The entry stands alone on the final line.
97.21 mm
